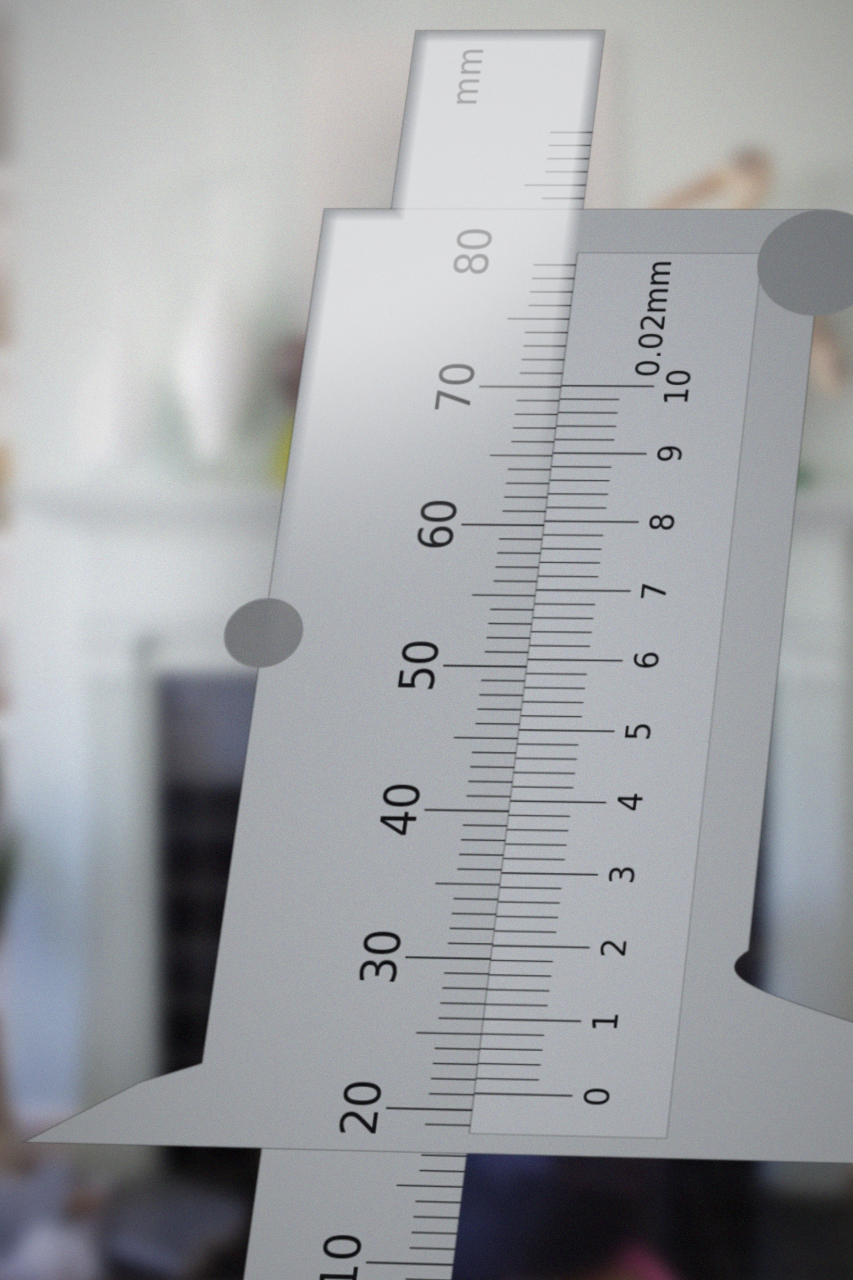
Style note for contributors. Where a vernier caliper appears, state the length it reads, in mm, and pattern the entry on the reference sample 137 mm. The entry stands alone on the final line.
21.1 mm
